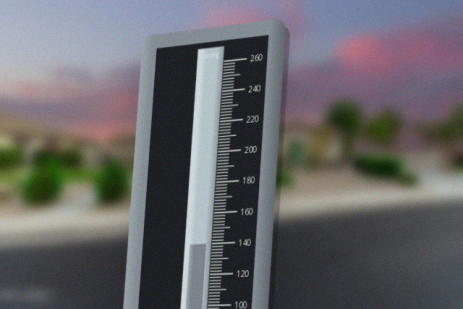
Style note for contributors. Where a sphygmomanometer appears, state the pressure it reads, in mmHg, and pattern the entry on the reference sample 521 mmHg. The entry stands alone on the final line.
140 mmHg
